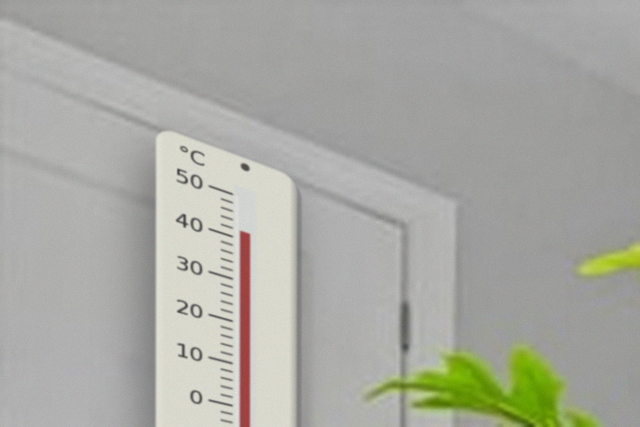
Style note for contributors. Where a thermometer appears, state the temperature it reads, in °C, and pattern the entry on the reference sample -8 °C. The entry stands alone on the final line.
42 °C
